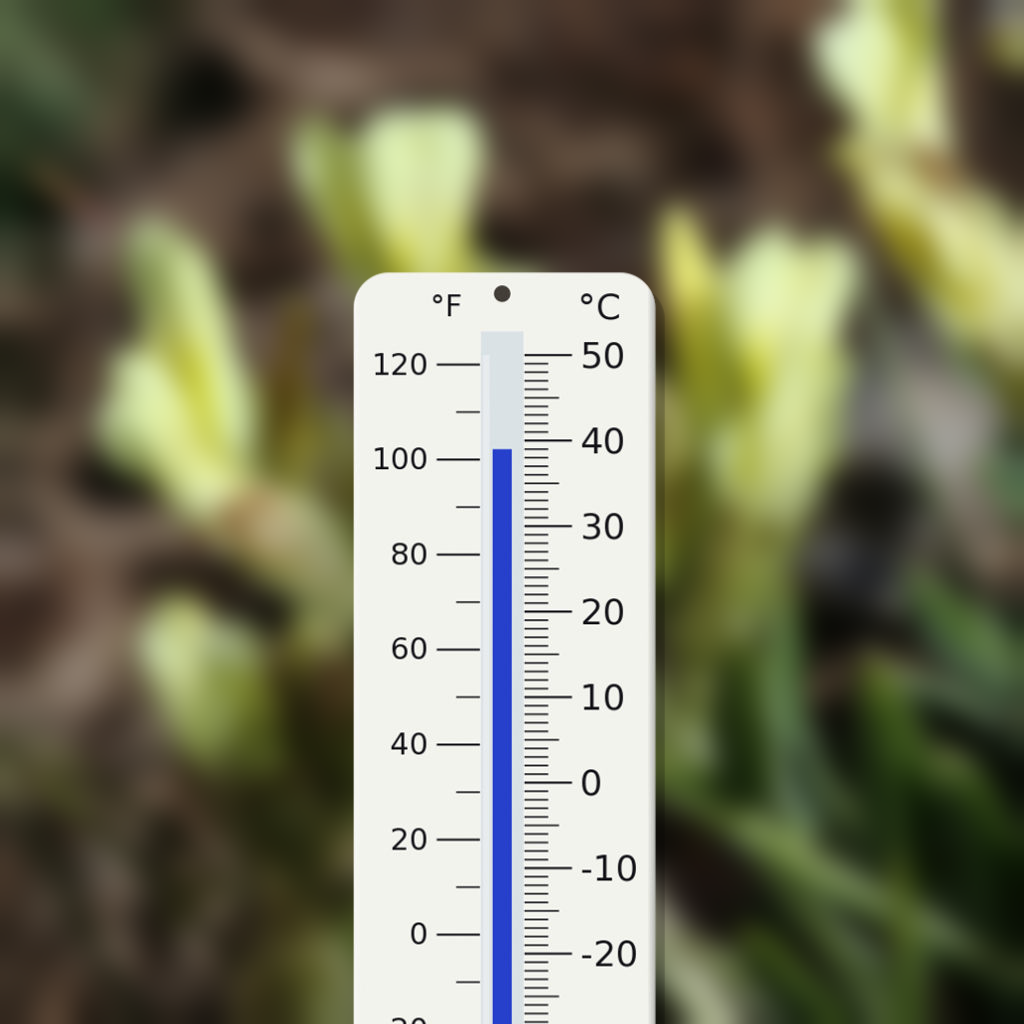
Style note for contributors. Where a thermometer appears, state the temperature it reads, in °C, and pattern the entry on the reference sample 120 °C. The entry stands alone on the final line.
39 °C
